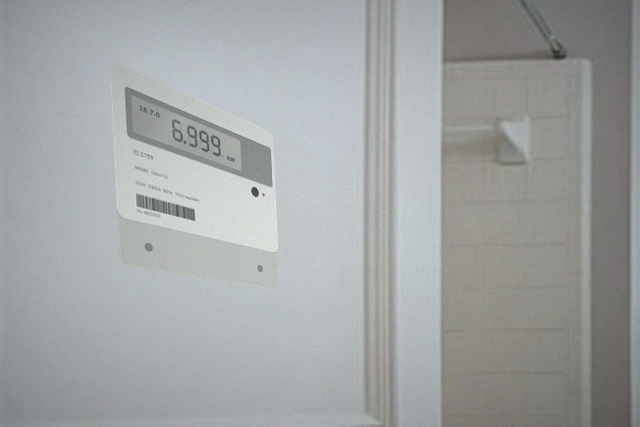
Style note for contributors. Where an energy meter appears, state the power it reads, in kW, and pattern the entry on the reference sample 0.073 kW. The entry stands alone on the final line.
6.999 kW
